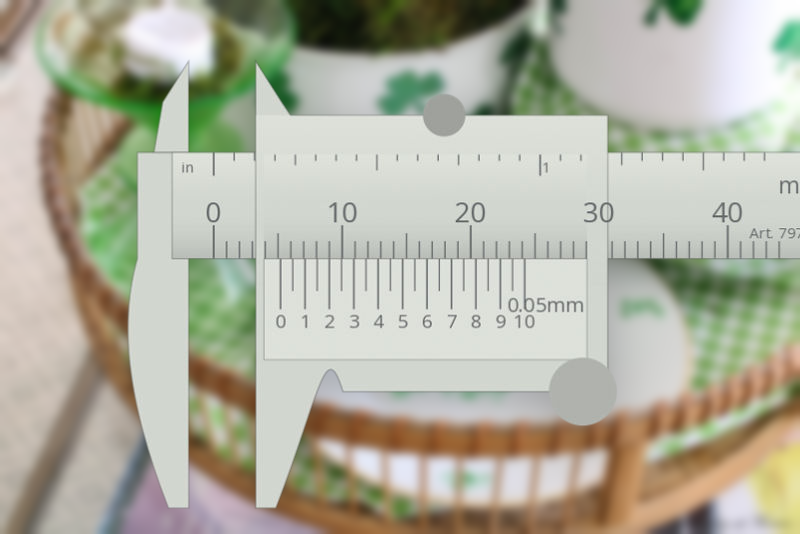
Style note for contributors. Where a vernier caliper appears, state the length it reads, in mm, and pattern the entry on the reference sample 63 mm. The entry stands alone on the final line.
5.2 mm
